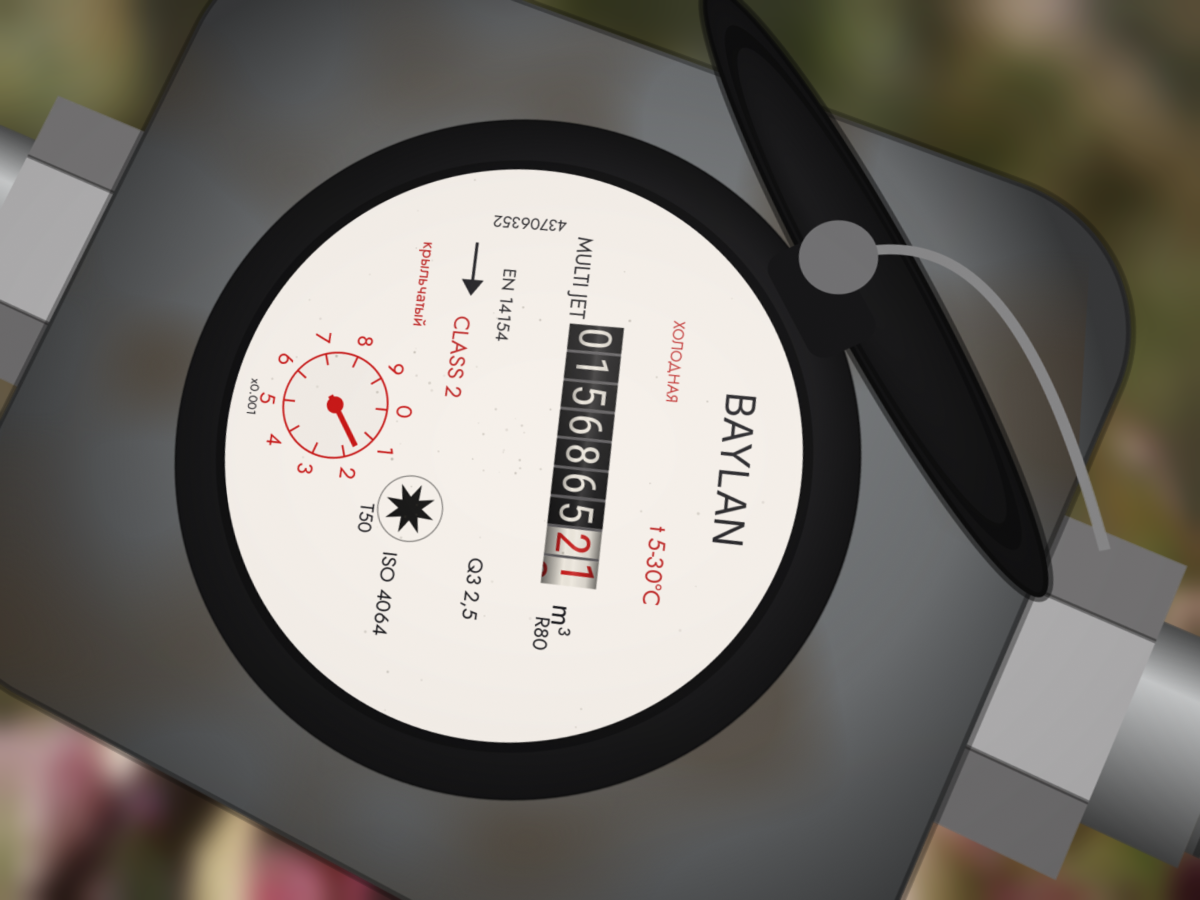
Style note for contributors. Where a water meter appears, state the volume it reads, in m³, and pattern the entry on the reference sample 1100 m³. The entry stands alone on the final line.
156865.211 m³
